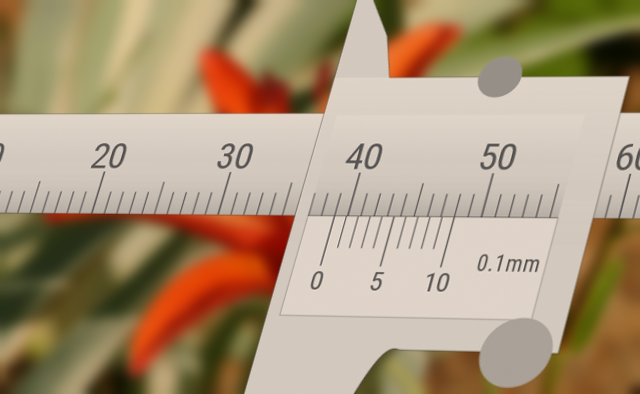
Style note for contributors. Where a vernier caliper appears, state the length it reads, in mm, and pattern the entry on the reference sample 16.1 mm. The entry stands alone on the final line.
39.0 mm
